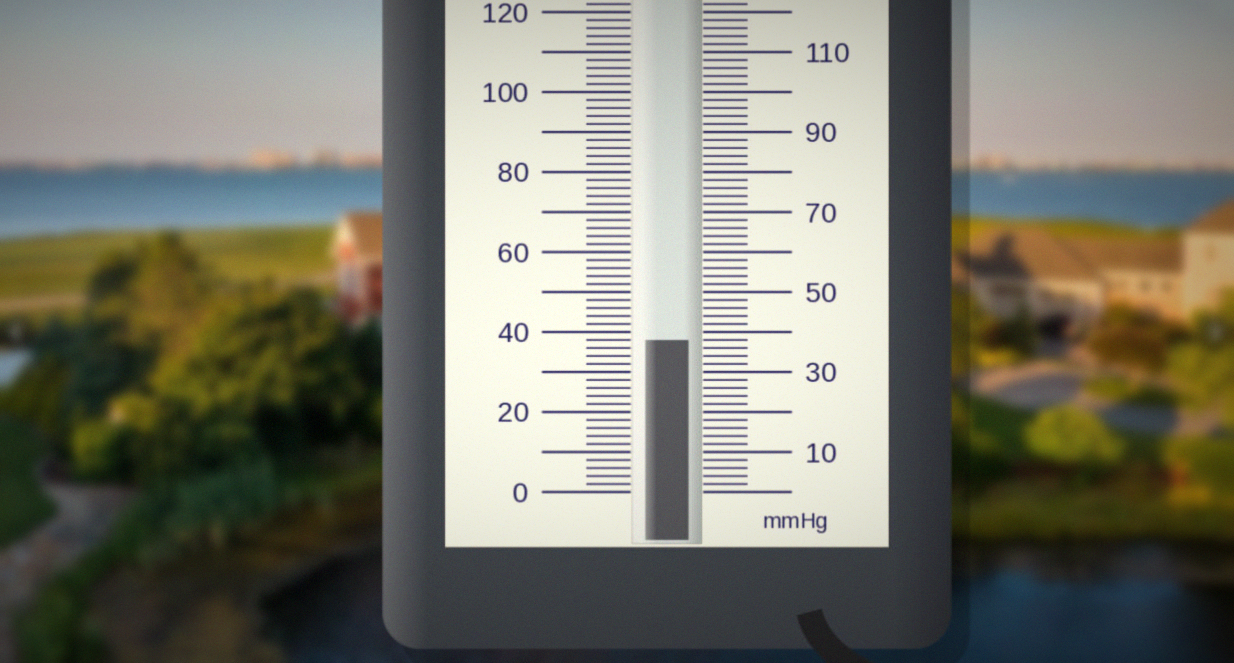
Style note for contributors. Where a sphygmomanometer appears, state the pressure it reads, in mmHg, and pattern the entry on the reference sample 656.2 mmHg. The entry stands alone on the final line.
38 mmHg
